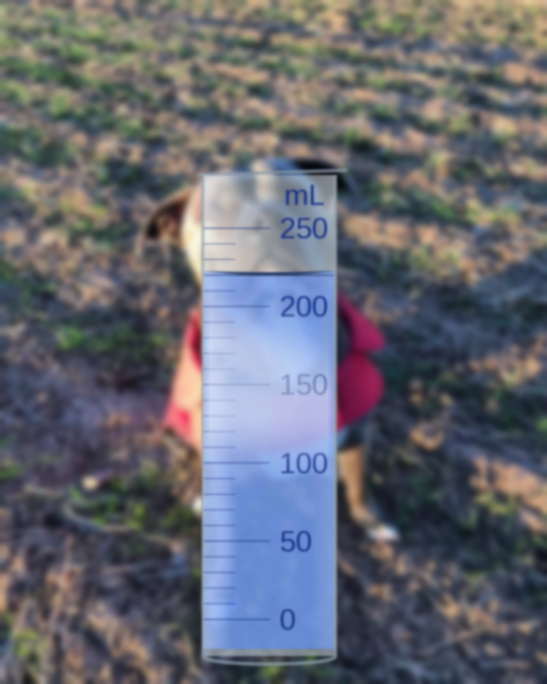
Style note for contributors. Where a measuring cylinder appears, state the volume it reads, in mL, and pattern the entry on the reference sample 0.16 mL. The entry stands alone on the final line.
220 mL
